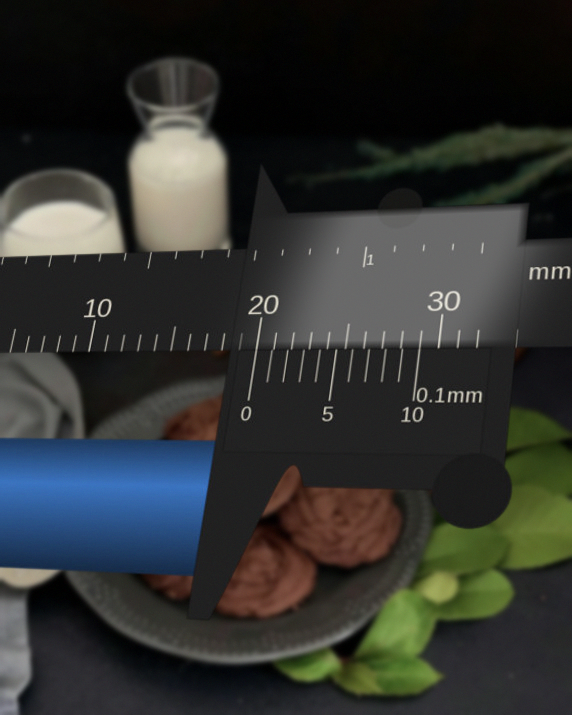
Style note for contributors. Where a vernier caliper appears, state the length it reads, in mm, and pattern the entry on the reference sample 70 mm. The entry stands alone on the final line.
20.0 mm
